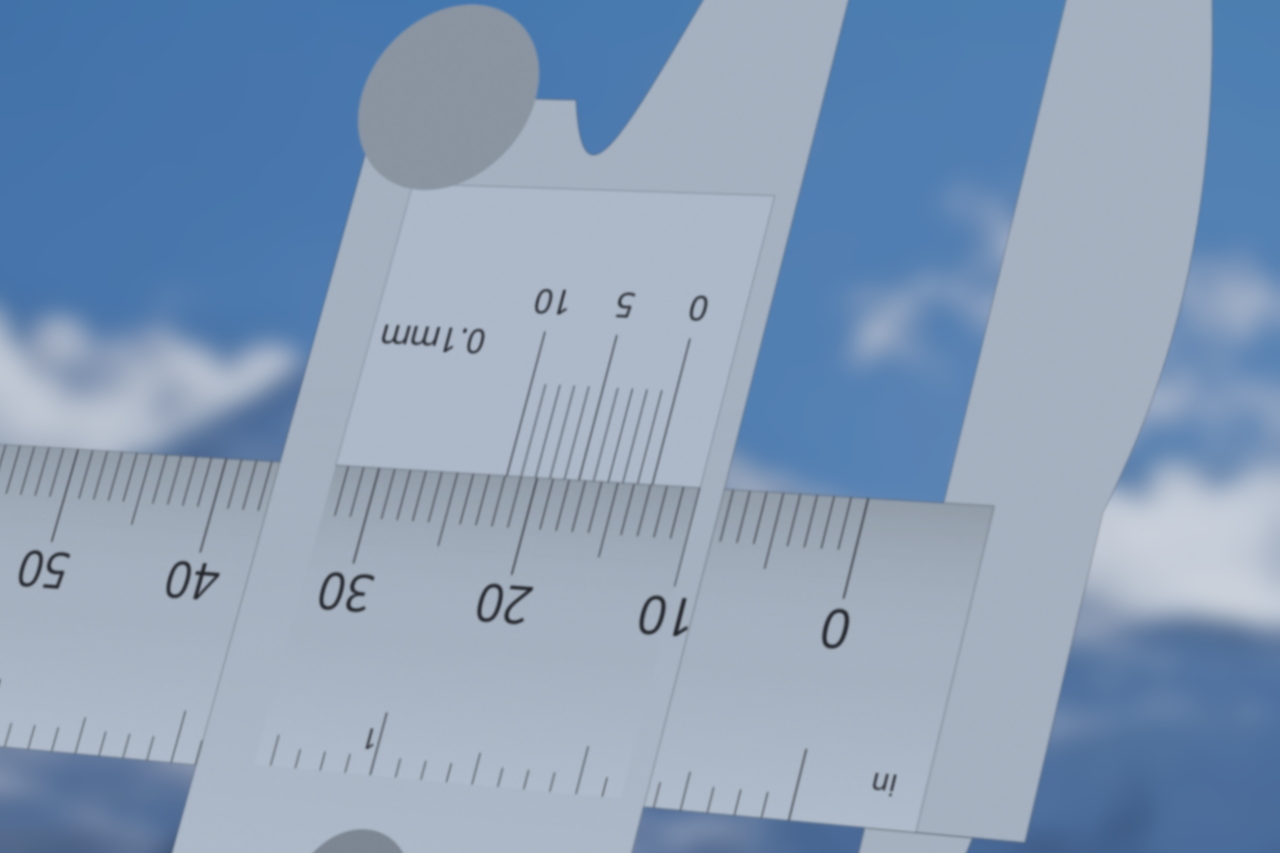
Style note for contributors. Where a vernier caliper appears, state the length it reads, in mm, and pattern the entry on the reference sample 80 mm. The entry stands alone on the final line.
12.9 mm
